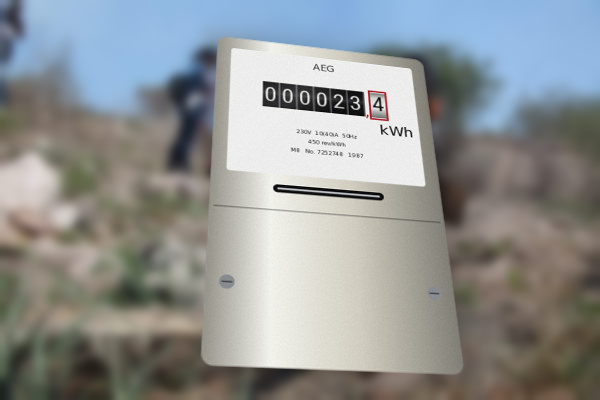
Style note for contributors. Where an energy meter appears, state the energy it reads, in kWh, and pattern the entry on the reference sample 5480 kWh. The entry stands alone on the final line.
23.4 kWh
